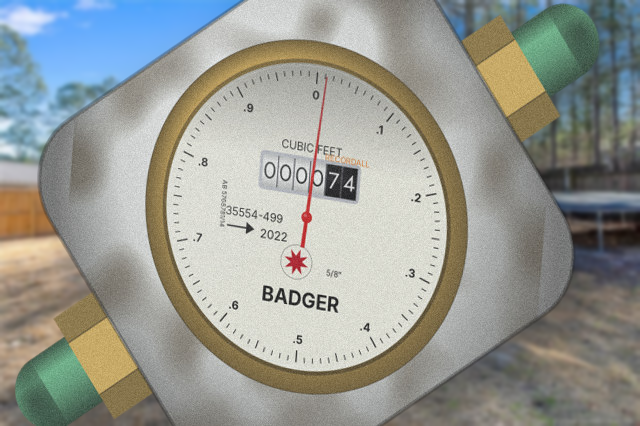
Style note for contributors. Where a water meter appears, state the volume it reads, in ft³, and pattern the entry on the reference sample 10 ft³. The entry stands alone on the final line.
74.01 ft³
